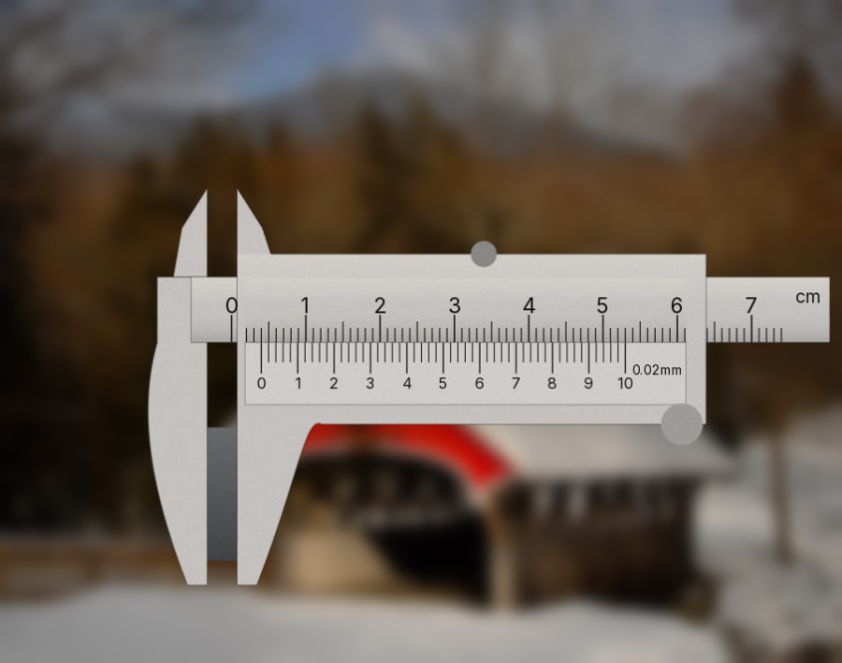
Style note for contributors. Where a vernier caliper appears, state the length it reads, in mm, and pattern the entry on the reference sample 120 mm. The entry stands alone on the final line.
4.0 mm
